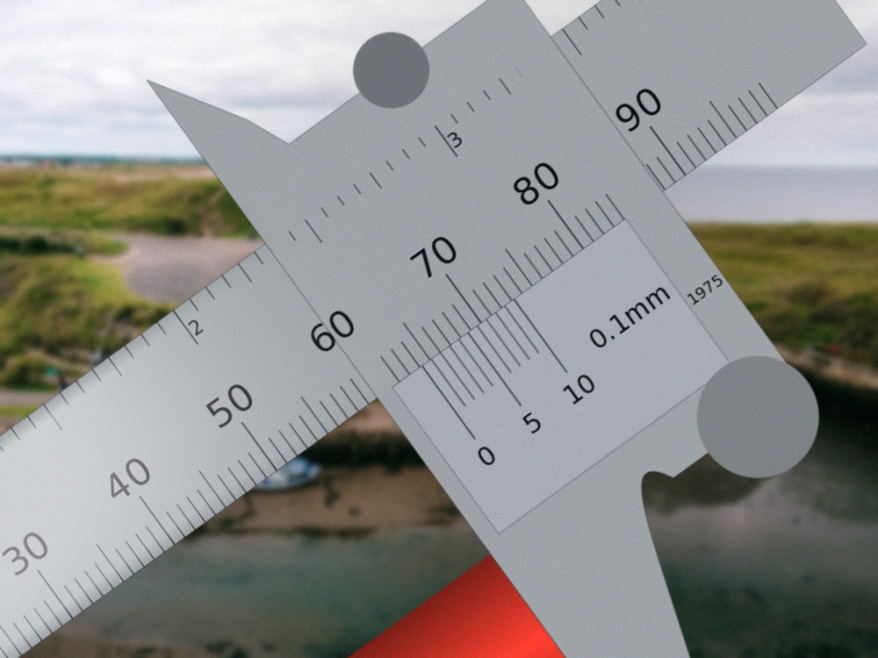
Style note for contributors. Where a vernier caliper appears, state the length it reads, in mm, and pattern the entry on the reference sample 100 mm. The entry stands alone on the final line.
64.2 mm
